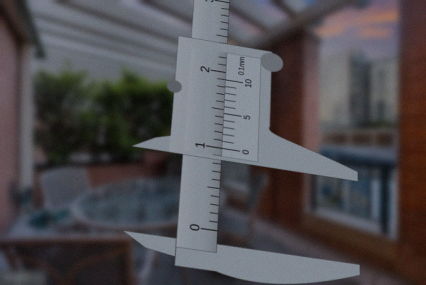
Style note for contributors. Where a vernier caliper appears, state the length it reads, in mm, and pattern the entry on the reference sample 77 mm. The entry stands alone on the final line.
10.0 mm
